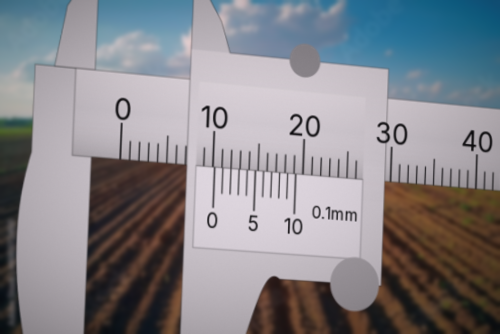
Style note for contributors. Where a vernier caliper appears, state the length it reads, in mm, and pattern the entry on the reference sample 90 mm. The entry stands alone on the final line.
10.2 mm
